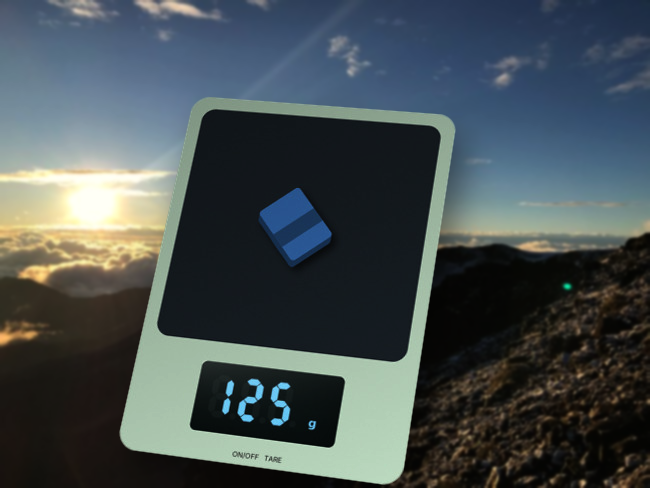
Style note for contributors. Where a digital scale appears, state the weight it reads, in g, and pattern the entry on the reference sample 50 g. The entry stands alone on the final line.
125 g
